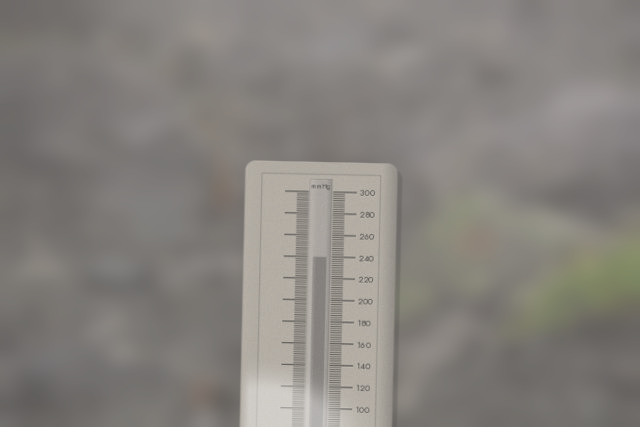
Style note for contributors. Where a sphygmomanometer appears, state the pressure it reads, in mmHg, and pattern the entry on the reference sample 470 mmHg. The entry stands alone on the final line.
240 mmHg
